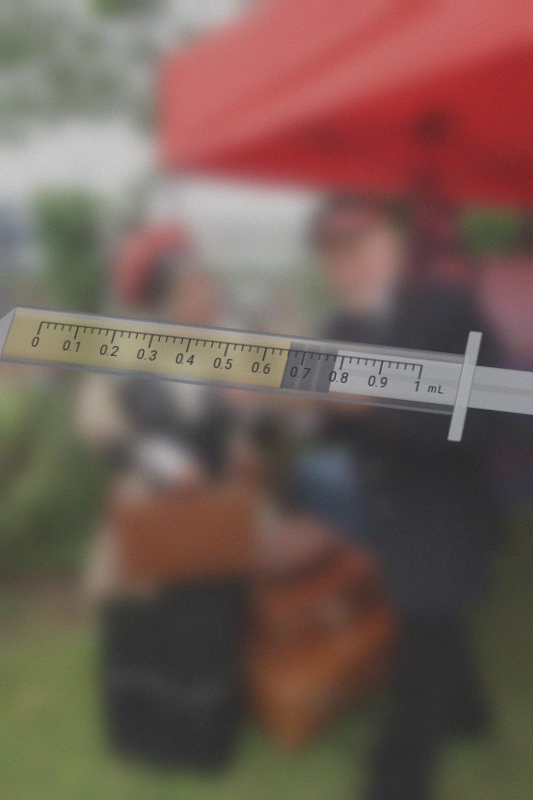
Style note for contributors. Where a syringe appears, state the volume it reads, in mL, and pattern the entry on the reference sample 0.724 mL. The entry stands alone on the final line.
0.66 mL
